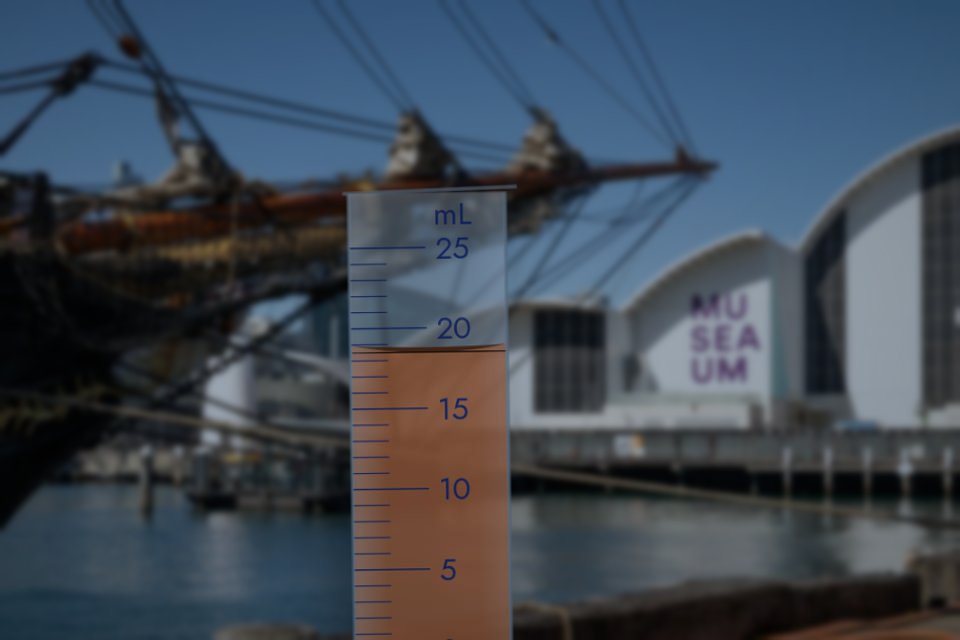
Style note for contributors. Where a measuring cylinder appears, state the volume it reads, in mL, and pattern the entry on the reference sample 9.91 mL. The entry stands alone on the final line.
18.5 mL
